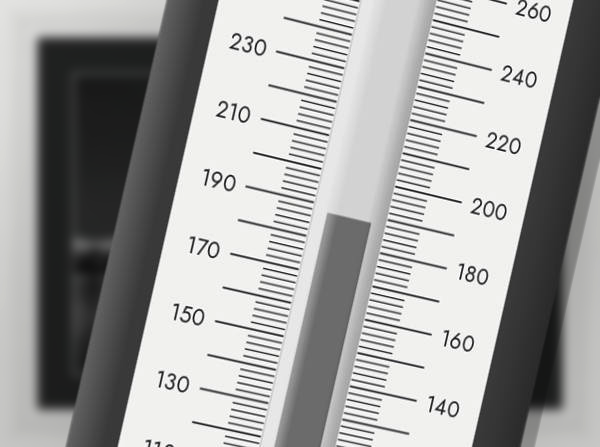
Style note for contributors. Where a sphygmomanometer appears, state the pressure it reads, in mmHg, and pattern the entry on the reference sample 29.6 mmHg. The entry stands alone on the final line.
188 mmHg
